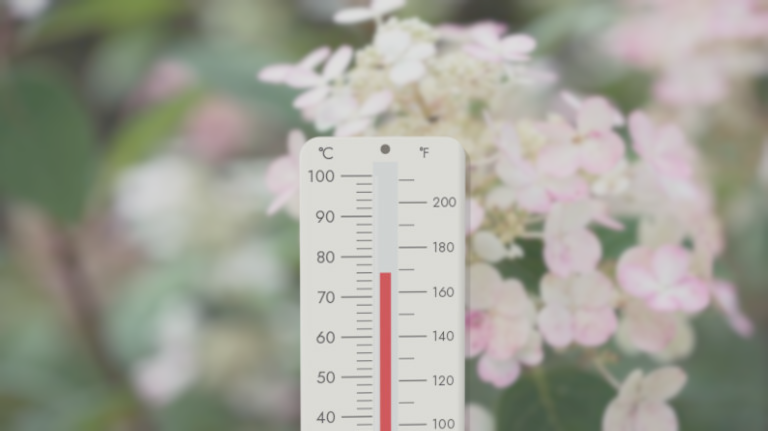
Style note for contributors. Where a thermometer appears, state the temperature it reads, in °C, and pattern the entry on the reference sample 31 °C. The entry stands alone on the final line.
76 °C
